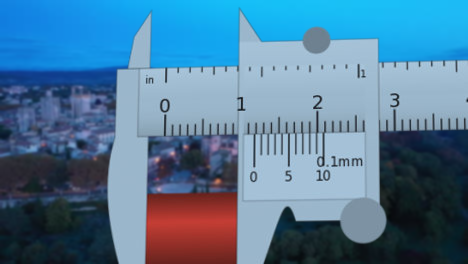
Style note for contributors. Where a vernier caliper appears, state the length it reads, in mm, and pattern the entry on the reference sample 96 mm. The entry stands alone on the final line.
11.8 mm
